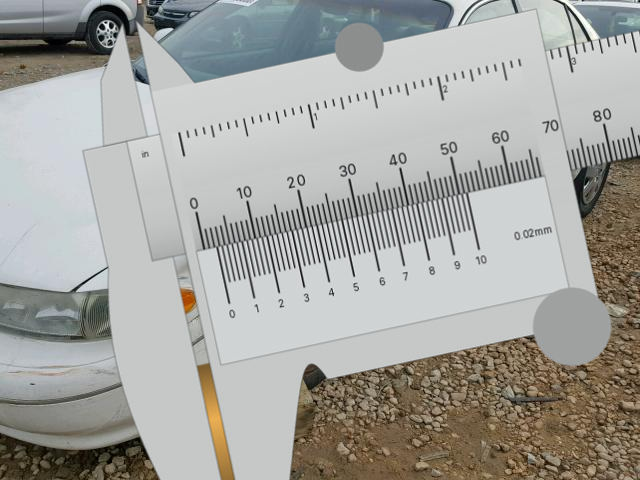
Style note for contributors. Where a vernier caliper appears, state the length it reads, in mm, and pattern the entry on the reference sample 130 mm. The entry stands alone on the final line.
2.5 mm
